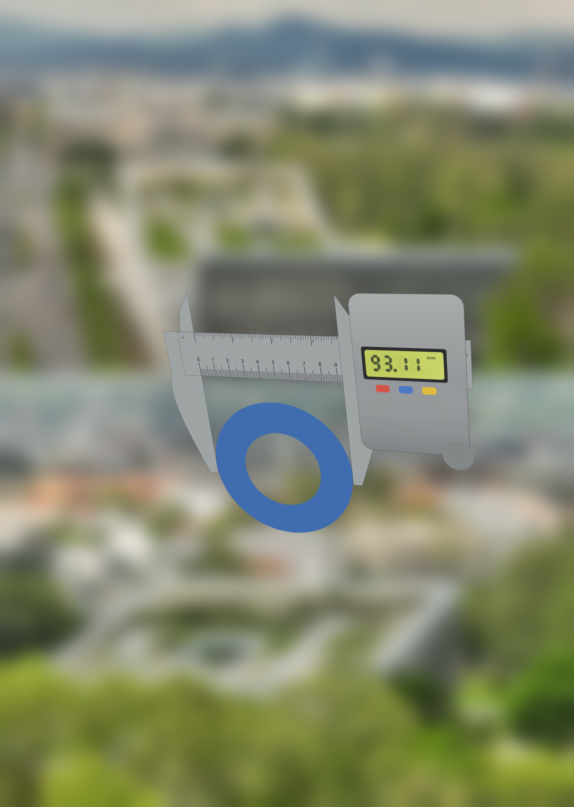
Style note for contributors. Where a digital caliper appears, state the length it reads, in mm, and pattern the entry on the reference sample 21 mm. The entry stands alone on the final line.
93.11 mm
